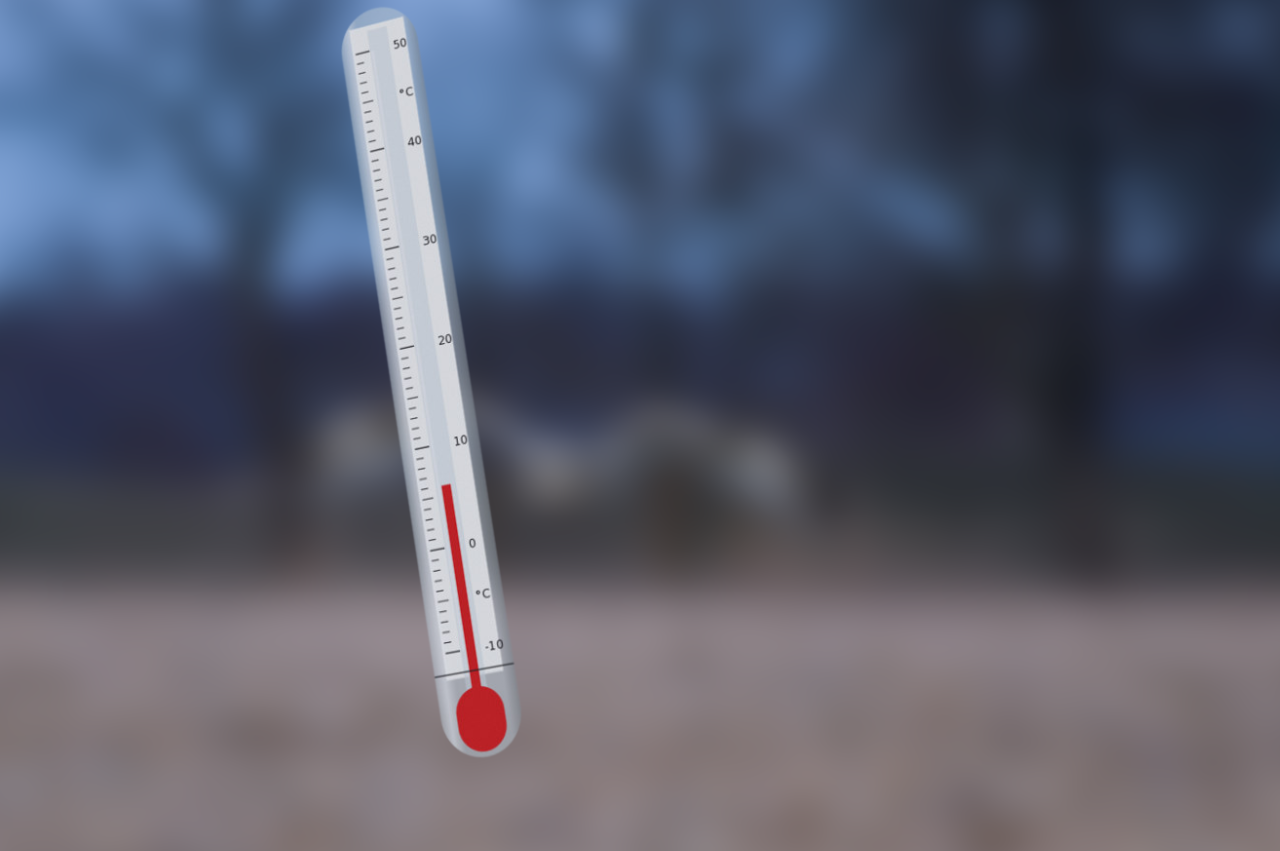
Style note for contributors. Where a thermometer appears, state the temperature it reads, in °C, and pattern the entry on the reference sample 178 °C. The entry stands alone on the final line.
6 °C
